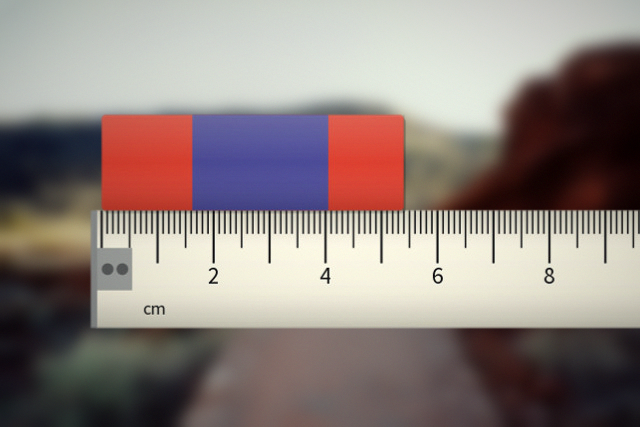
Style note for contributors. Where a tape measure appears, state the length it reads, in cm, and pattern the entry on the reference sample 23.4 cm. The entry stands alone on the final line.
5.4 cm
